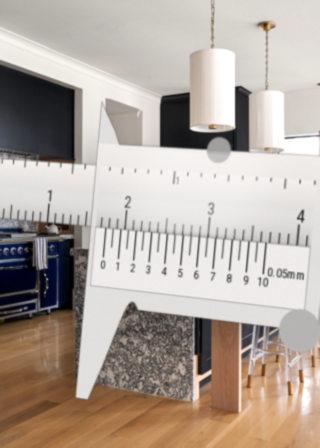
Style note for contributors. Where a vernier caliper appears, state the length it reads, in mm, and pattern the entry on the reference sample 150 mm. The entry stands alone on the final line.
17.6 mm
